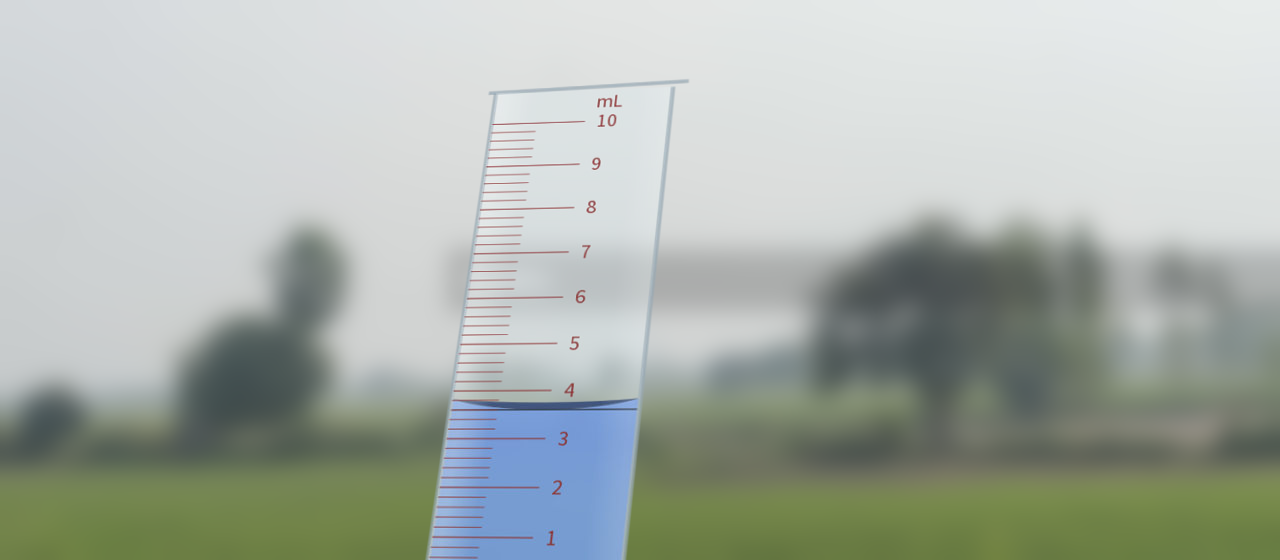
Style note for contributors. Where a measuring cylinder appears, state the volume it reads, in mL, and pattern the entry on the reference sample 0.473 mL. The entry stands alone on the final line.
3.6 mL
